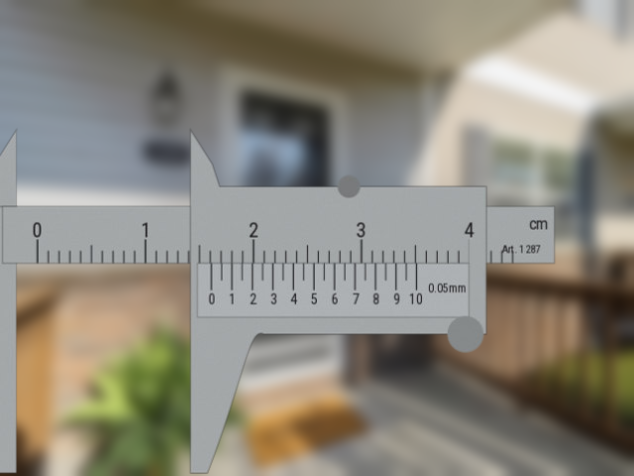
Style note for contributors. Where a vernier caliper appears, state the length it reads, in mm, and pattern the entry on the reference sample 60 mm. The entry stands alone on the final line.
16.1 mm
